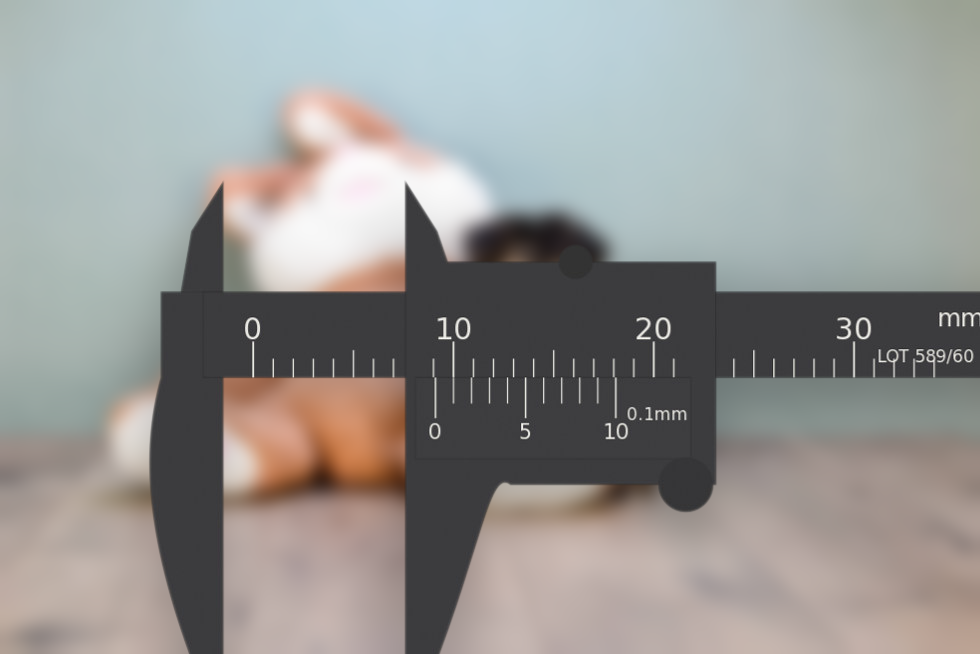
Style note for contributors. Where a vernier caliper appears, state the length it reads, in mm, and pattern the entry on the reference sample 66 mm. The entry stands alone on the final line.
9.1 mm
